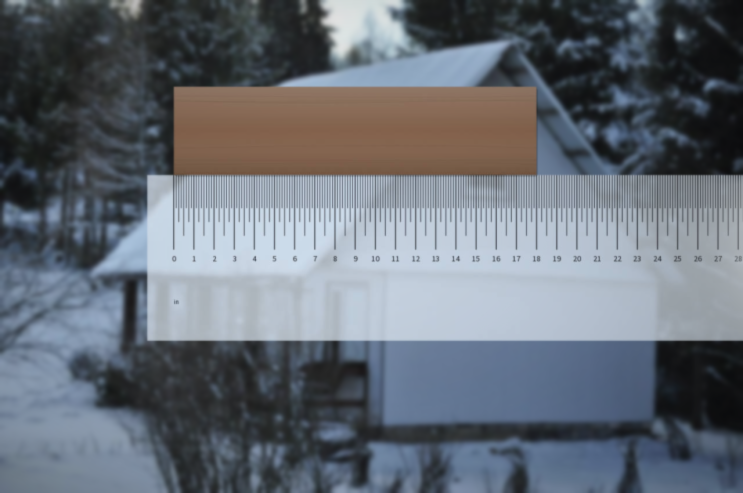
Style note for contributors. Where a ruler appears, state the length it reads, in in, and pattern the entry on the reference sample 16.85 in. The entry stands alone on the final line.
18 in
